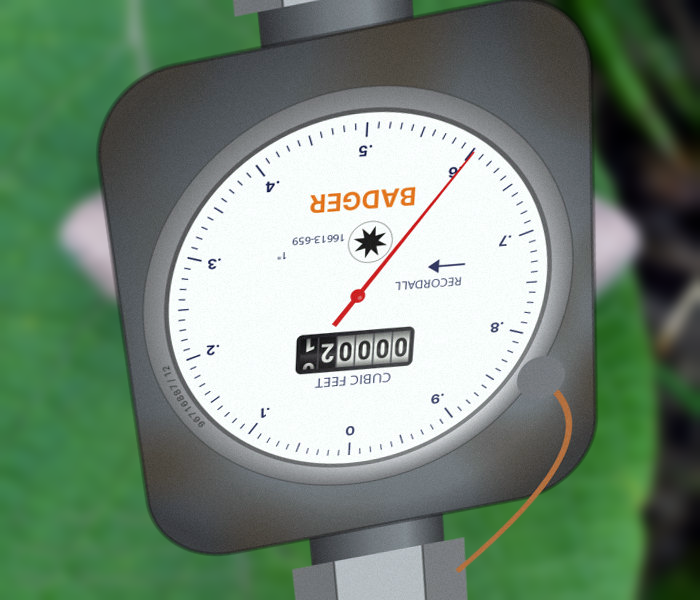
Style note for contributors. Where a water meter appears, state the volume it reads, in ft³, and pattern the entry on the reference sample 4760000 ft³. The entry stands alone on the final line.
20.60 ft³
